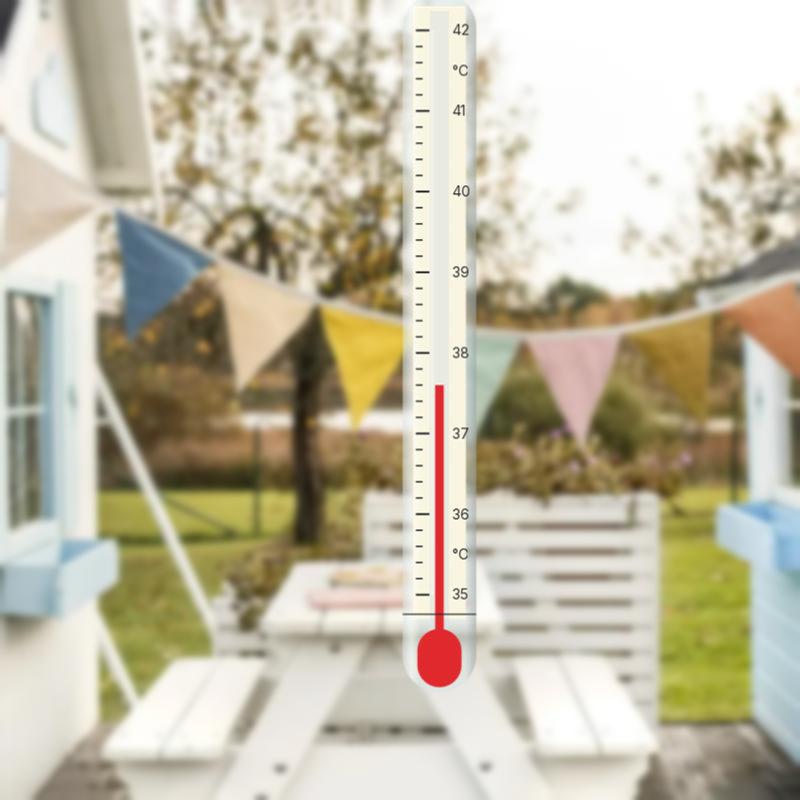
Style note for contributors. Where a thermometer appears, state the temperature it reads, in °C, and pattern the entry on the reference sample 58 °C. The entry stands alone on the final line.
37.6 °C
